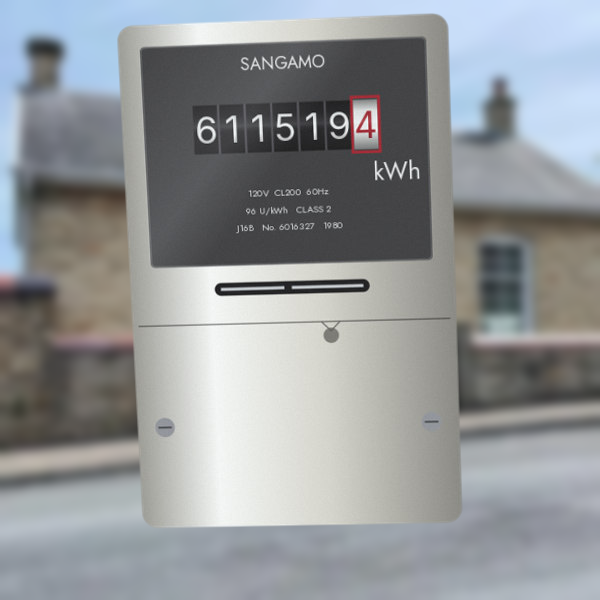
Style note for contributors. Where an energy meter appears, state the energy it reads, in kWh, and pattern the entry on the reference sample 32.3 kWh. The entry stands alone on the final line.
611519.4 kWh
